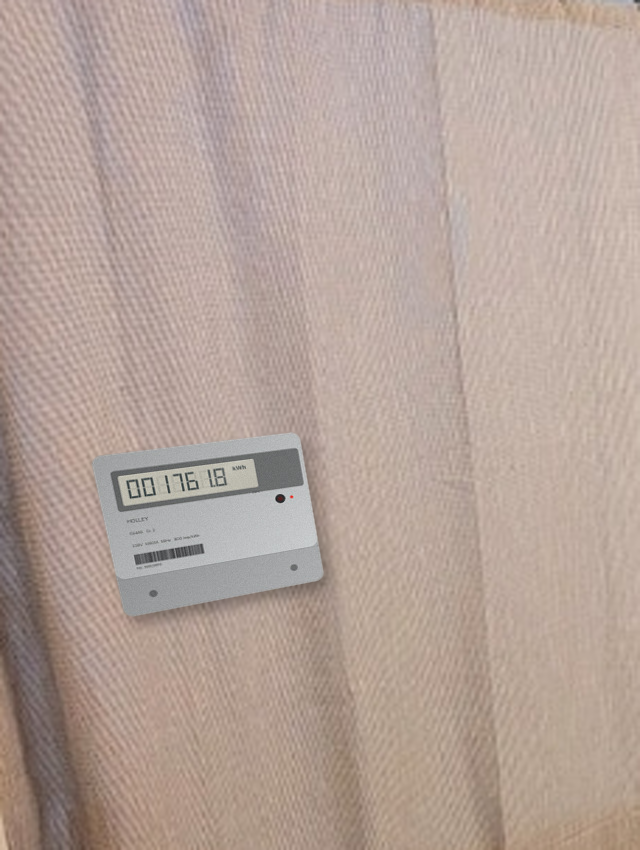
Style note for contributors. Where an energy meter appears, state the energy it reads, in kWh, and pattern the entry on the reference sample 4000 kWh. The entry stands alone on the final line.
1761.8 kWh
